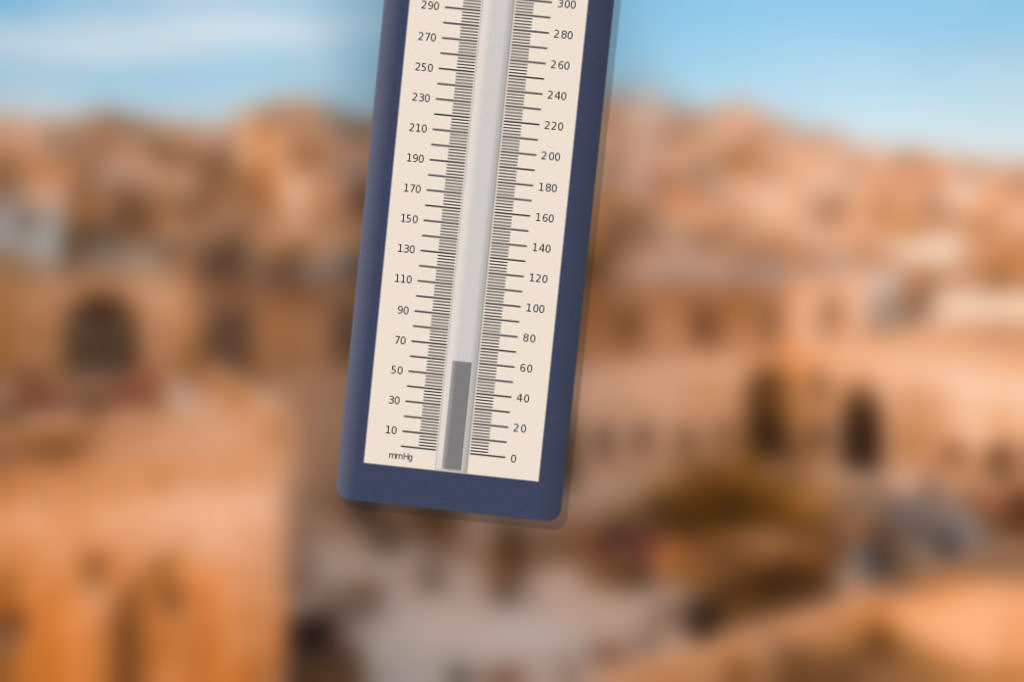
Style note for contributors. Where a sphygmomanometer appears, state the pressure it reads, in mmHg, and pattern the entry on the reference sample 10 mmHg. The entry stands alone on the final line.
60 mmHg
